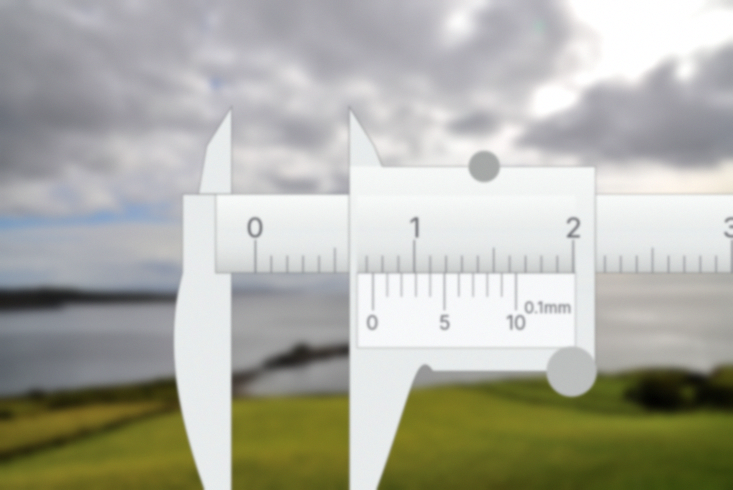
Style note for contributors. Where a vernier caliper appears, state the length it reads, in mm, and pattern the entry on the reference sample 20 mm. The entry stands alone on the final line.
7.4 mm
